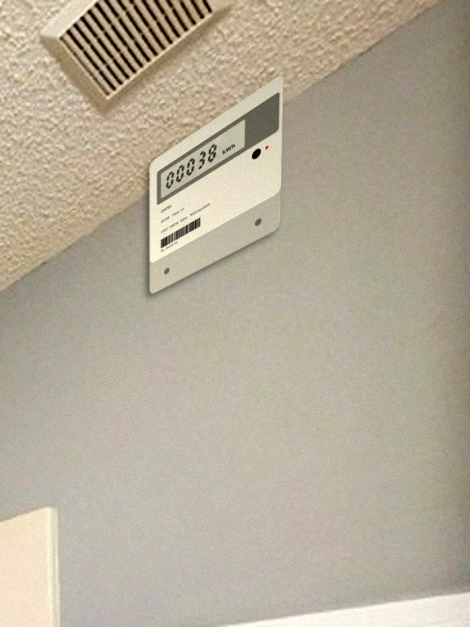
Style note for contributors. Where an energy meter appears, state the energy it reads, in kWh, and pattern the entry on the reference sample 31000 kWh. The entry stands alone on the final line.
38 kWh
